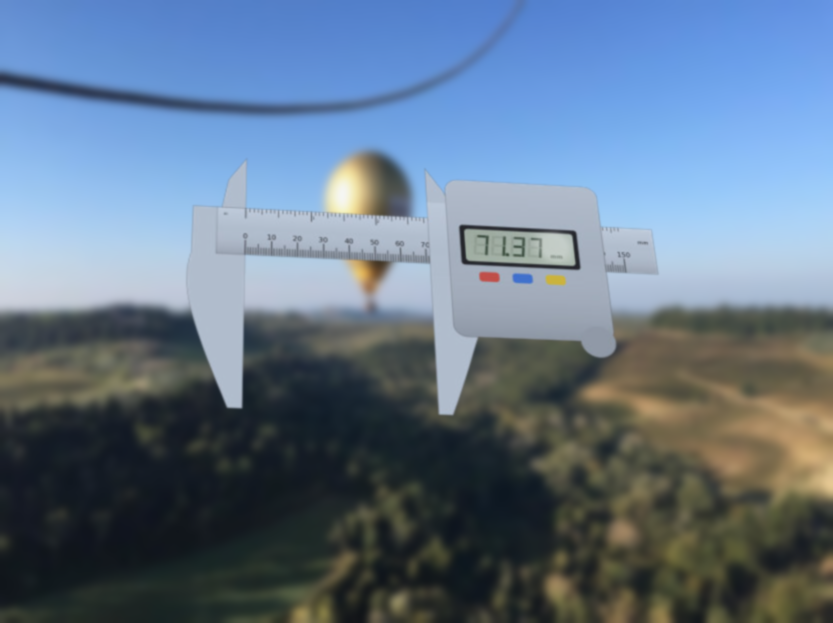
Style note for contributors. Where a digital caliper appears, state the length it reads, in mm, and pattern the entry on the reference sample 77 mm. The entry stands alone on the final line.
71.37 mm
